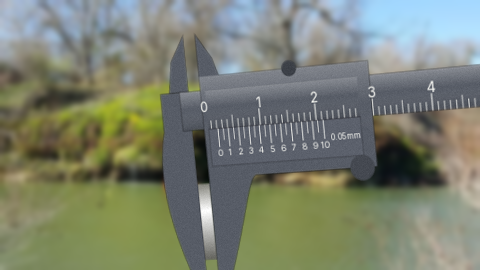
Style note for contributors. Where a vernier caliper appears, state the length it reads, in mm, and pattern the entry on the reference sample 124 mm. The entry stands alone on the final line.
2.2 mm
